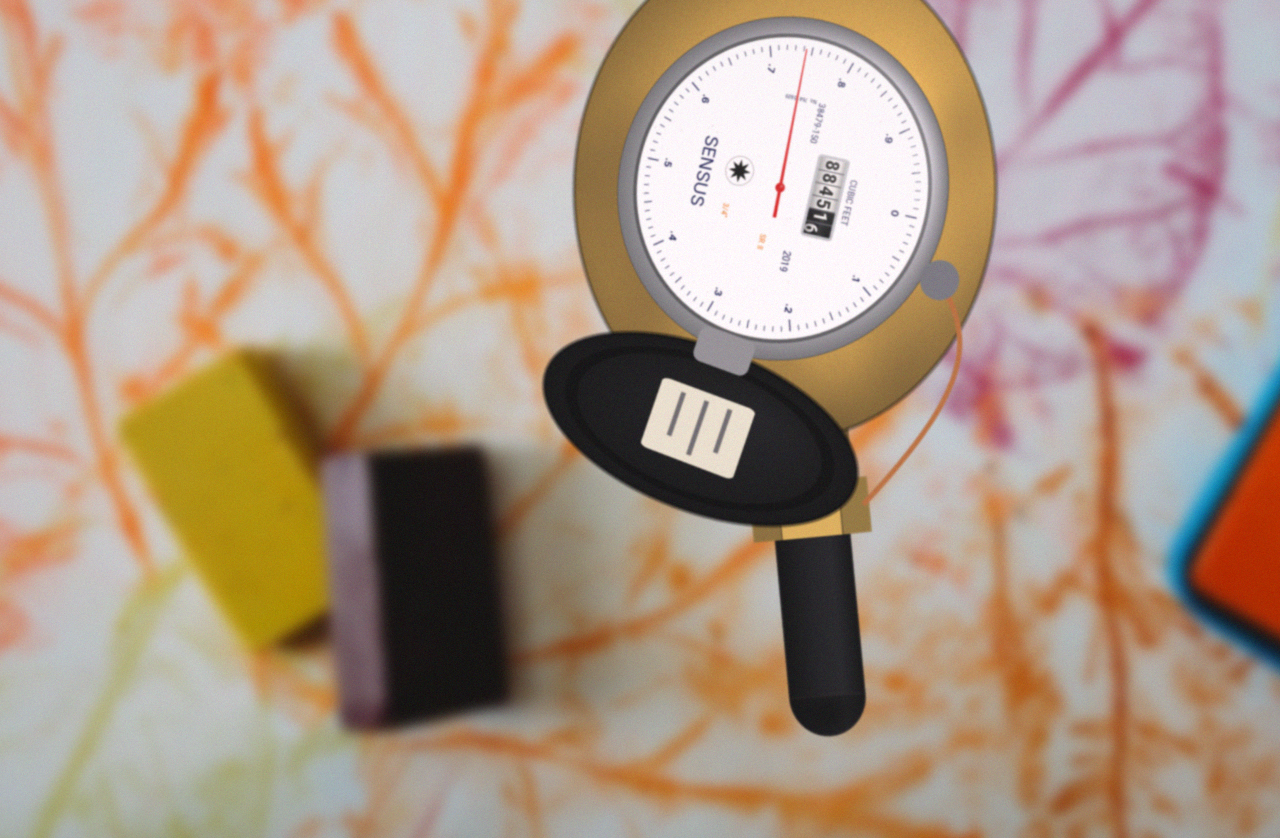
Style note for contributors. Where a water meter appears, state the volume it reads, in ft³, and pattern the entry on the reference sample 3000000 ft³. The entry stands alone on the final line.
884515.74 ft³
